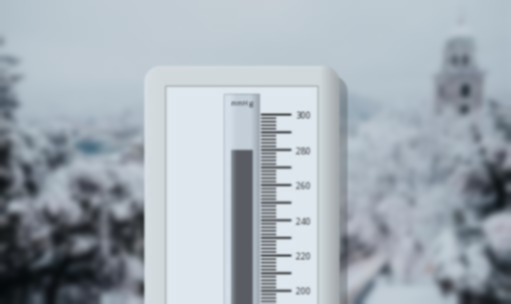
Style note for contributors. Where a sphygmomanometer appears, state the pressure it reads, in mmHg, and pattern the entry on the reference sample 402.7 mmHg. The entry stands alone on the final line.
280 mmHg
